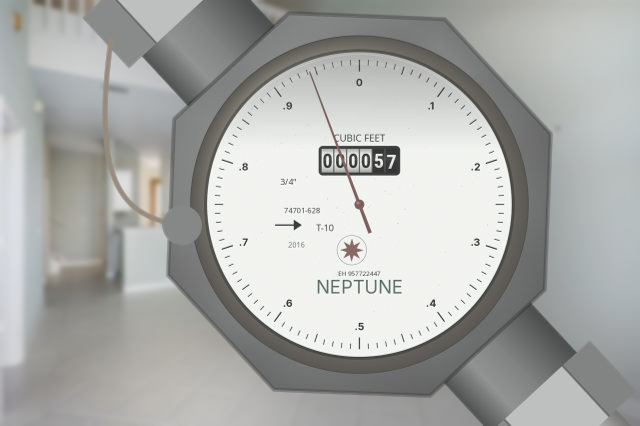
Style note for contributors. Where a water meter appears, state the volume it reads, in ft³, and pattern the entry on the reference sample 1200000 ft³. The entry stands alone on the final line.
56.94 ft³
